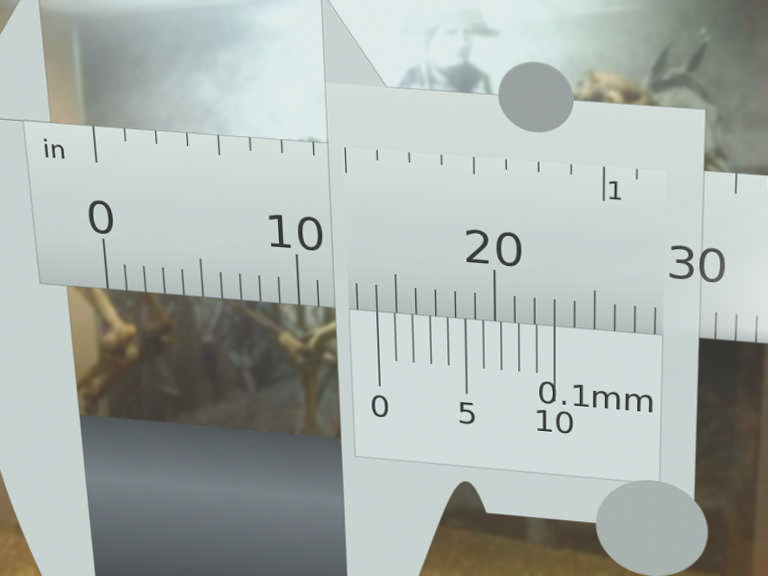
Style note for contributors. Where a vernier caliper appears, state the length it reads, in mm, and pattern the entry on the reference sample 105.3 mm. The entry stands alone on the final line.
14.0 mm
